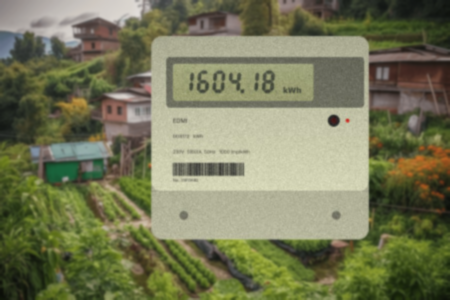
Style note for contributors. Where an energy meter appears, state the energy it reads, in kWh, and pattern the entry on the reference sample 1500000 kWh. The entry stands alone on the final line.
1604.18 kWh
